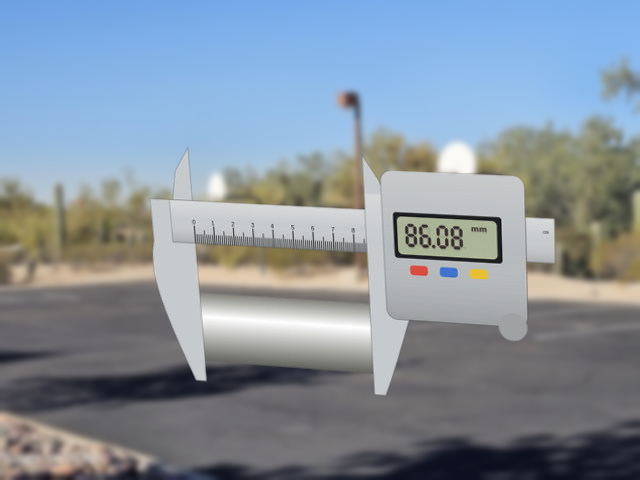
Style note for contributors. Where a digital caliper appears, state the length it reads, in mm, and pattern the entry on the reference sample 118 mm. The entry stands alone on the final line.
86.08 mm
